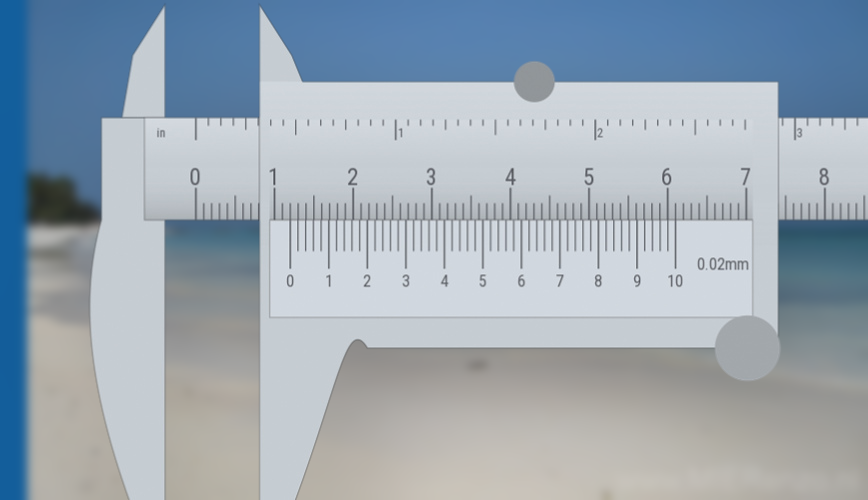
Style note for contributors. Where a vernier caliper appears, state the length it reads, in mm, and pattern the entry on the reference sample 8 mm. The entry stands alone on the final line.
12.0 mm
